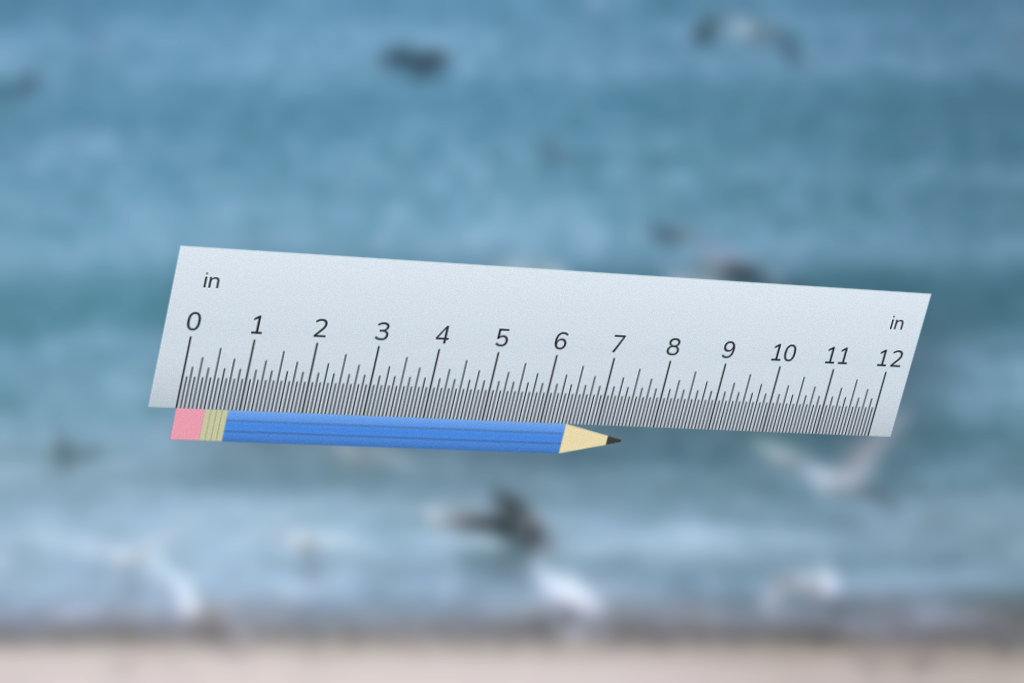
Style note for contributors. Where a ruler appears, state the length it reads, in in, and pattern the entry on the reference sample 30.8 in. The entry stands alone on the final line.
7.5 in
